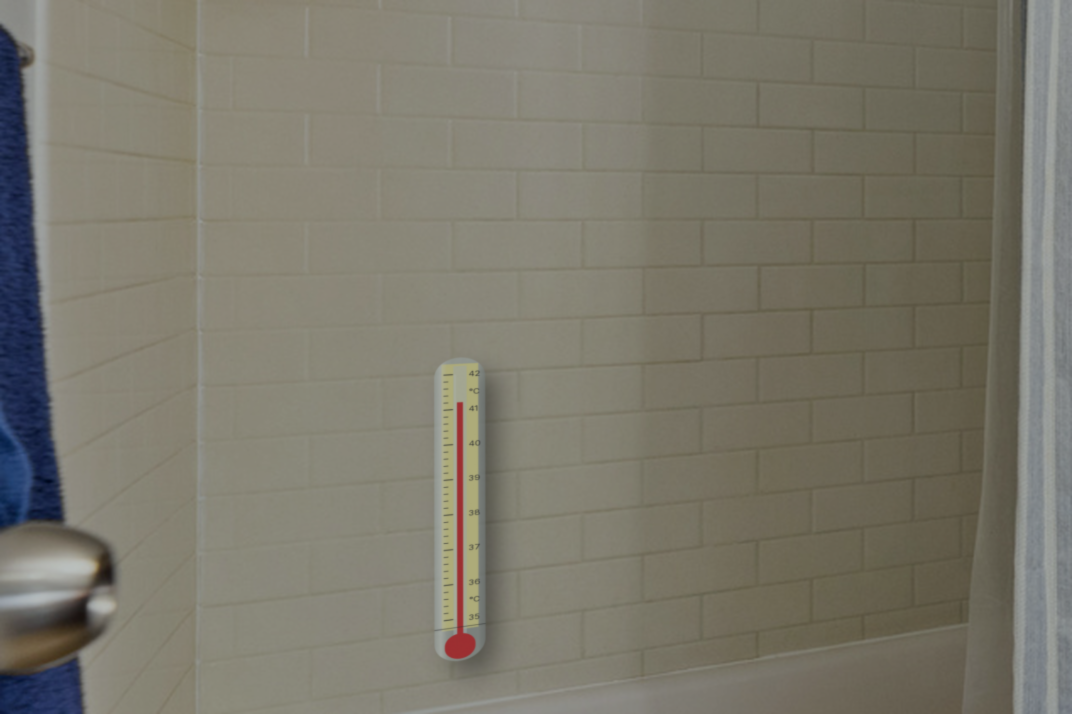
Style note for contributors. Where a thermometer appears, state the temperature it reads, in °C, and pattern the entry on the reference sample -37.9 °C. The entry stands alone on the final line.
41.2 °C
